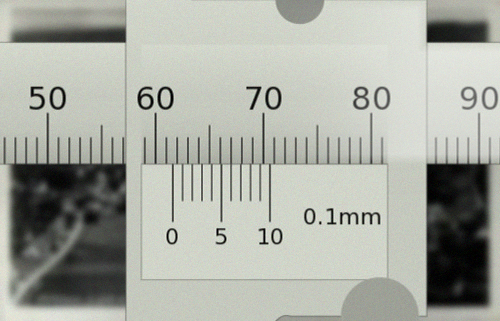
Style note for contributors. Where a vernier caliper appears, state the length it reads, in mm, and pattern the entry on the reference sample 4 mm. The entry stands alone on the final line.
61.6 mm
